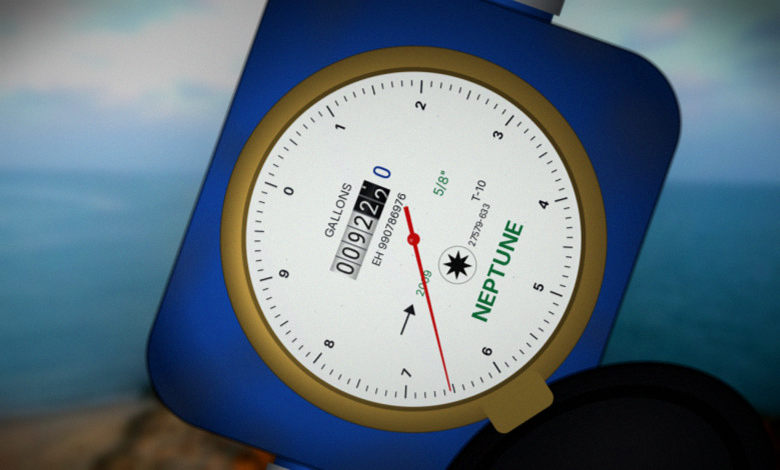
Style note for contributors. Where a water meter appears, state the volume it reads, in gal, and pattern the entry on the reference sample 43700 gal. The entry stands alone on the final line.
92216.5 gal
